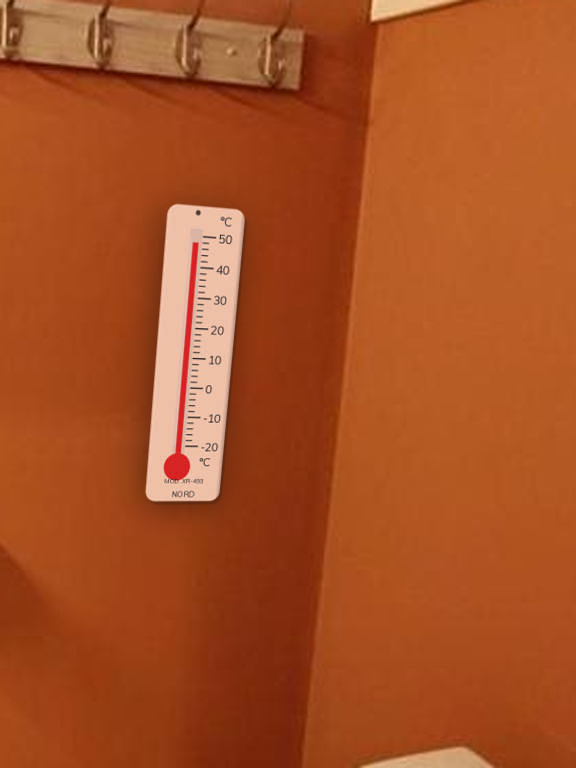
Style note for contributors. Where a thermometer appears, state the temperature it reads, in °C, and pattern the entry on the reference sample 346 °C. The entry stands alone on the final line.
48 °C
